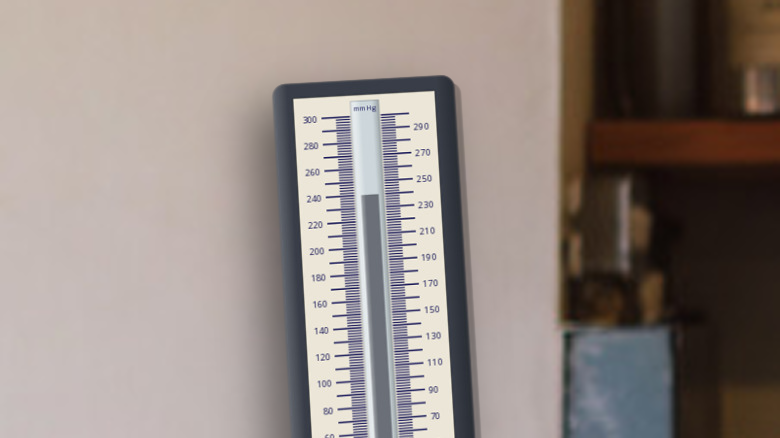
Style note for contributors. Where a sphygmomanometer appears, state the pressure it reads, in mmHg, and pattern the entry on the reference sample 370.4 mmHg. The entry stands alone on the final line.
240 mmHg
